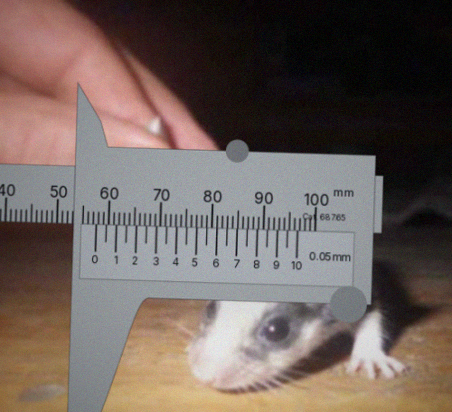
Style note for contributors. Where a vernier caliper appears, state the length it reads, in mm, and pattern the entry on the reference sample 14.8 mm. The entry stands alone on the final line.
57.6 mm
